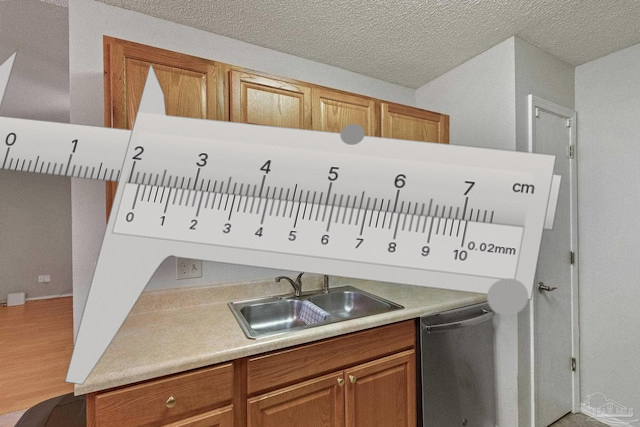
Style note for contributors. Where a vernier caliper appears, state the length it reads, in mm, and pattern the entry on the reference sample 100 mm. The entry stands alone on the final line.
21.6 mm
